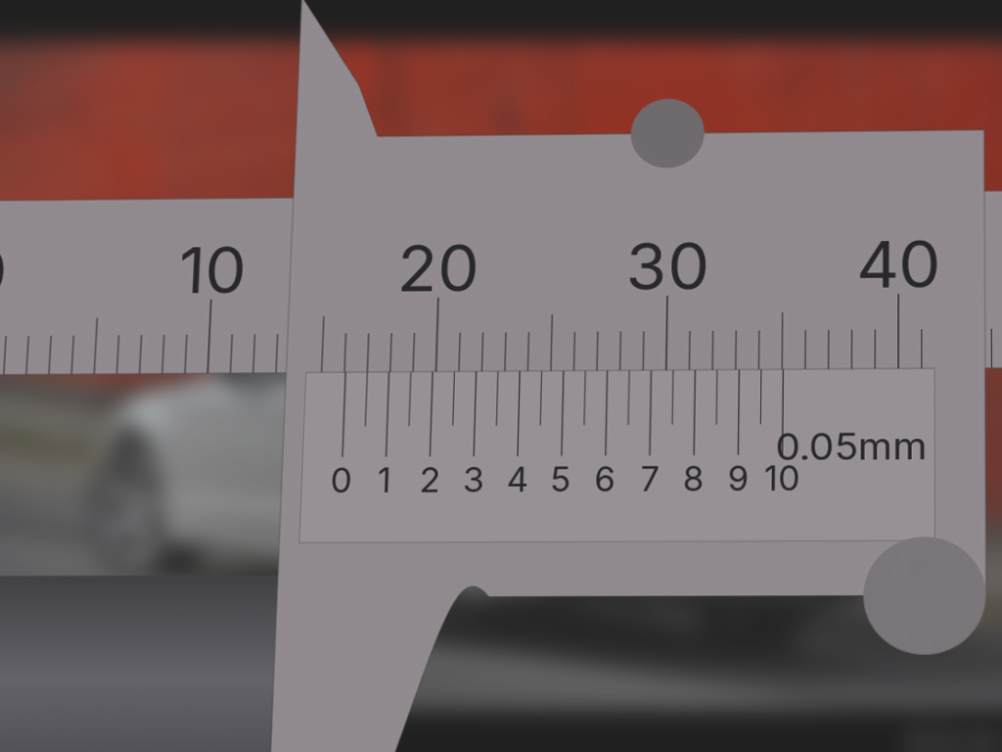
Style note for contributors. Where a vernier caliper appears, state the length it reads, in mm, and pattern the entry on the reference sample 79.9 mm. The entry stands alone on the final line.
16.05 mm
